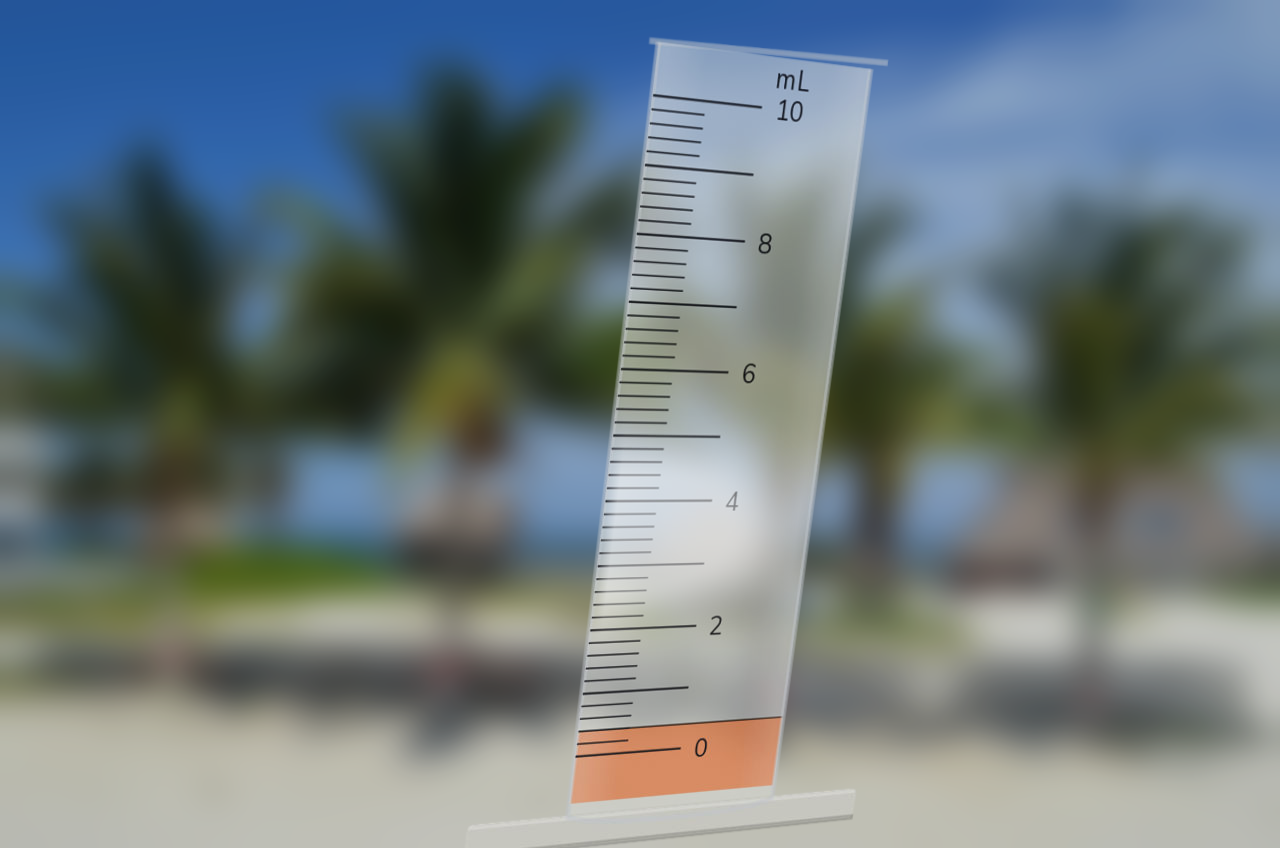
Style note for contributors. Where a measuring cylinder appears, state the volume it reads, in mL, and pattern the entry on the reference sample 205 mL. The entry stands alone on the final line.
0.4 mL
